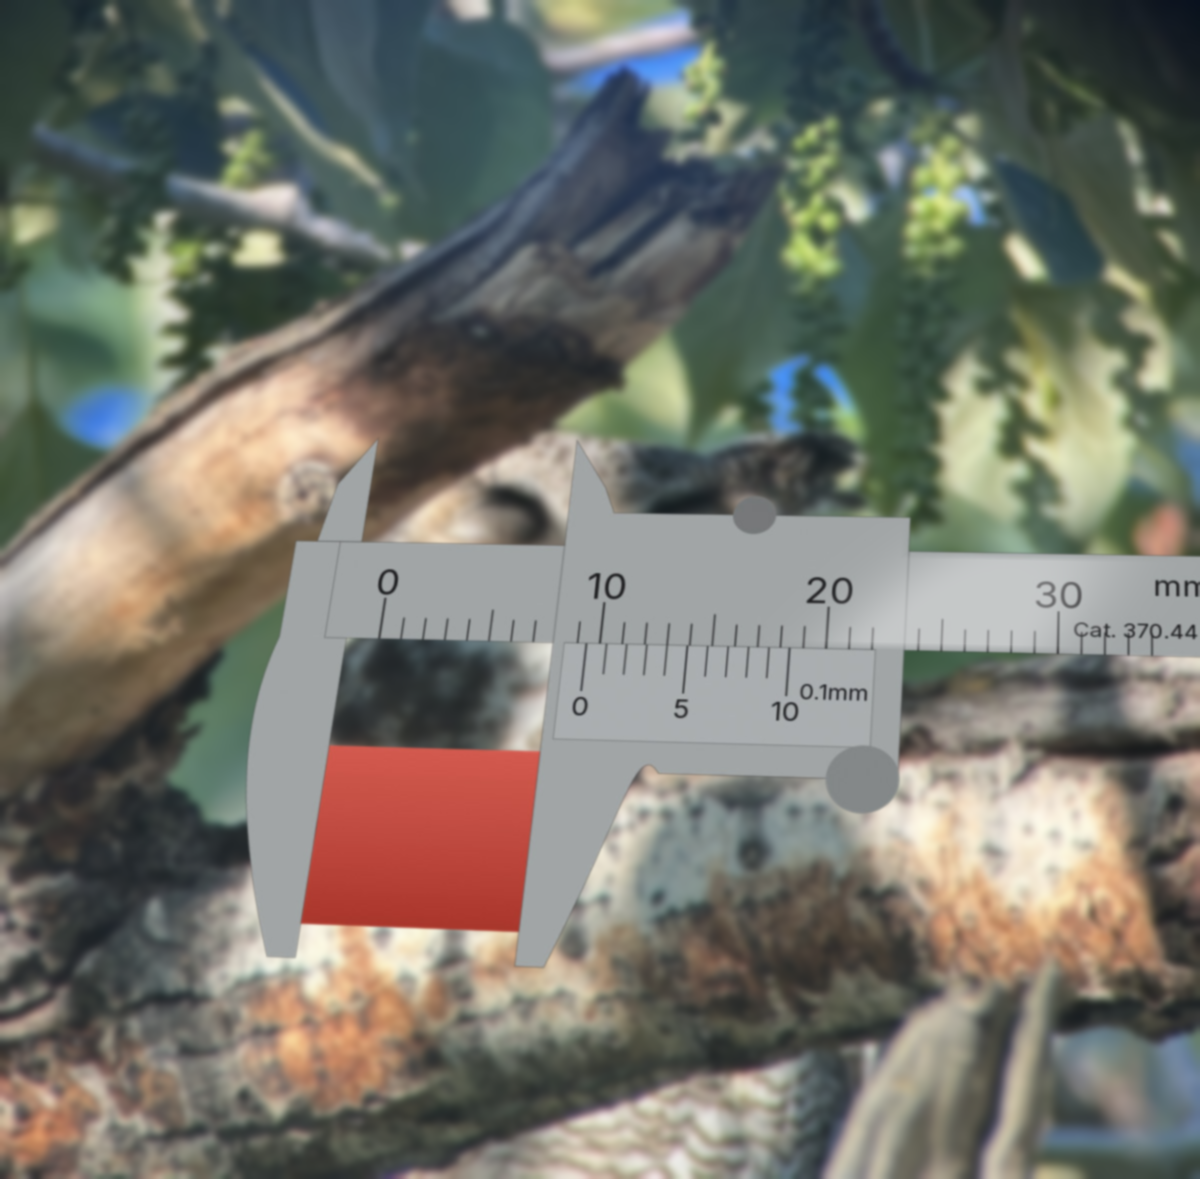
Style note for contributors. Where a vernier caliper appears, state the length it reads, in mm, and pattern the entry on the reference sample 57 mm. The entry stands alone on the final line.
9.4 mm
